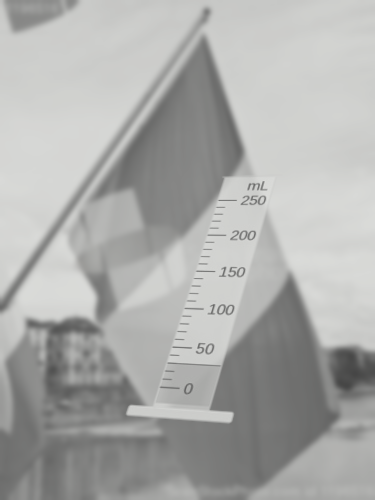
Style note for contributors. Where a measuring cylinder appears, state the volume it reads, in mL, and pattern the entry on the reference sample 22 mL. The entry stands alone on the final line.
30 mL
